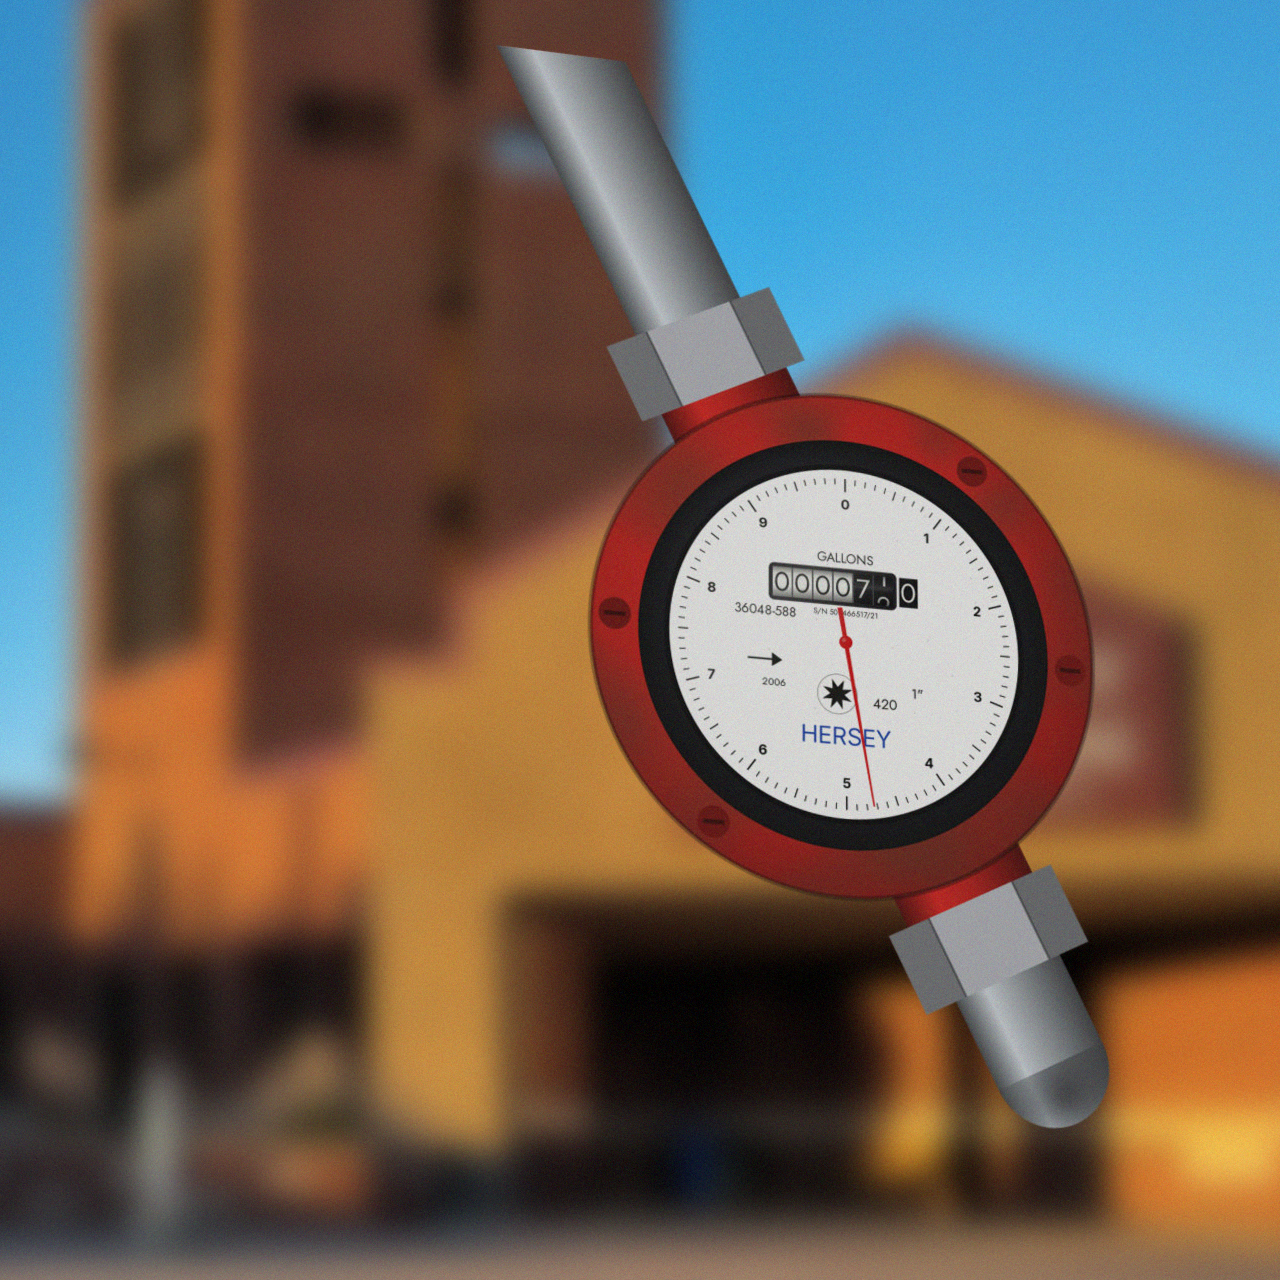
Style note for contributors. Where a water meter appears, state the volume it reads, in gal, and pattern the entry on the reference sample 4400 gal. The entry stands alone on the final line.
714.7 gal
